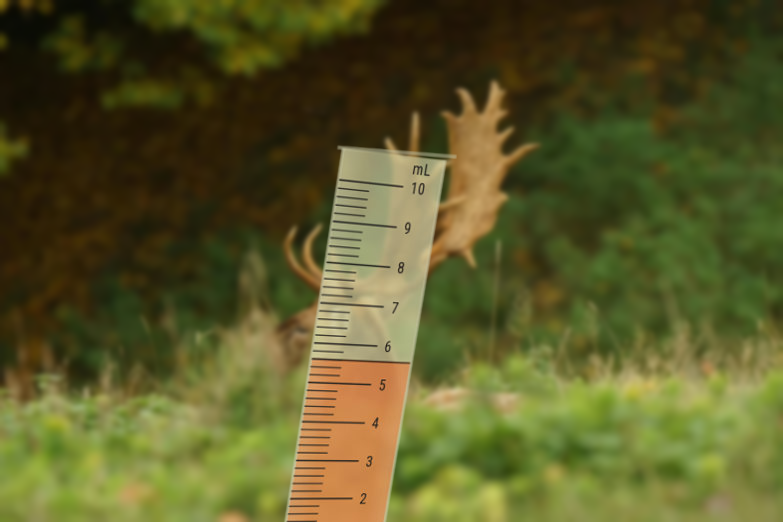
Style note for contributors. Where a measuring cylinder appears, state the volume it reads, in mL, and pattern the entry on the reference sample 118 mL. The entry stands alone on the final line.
5.6 mL
